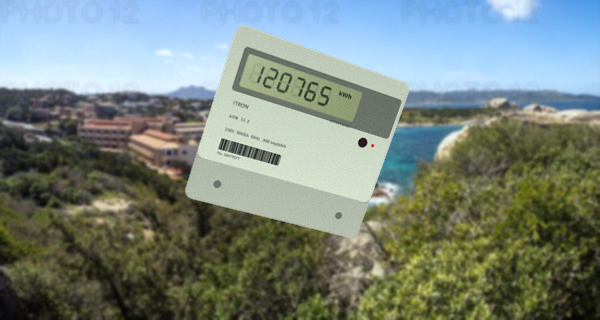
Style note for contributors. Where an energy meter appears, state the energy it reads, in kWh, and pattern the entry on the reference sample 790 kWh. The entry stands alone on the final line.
120765 kWh
